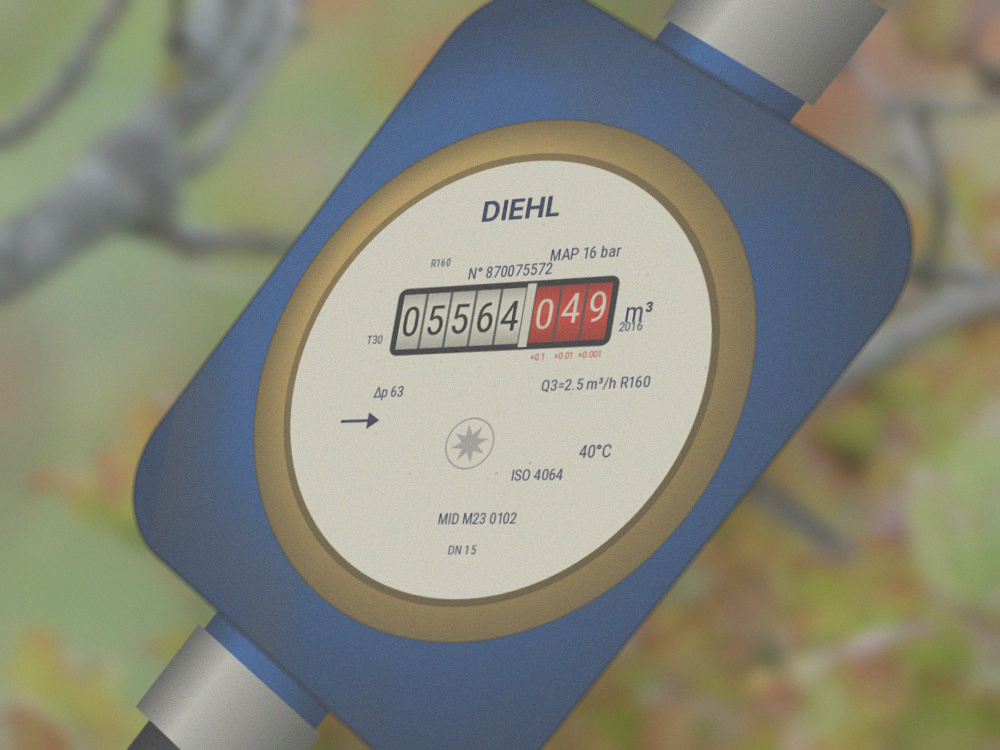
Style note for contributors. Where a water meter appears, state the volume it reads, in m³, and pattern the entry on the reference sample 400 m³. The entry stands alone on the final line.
5564.049 m³
